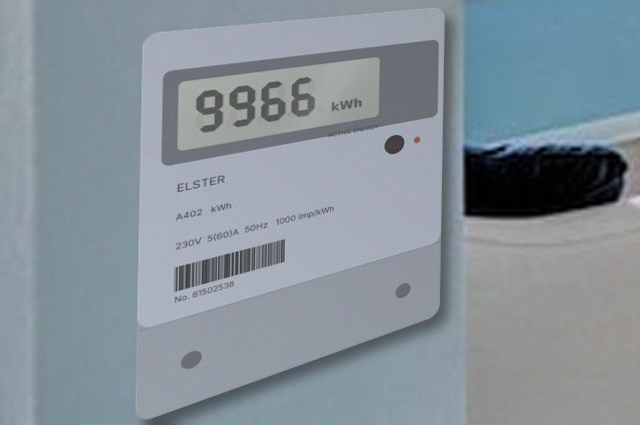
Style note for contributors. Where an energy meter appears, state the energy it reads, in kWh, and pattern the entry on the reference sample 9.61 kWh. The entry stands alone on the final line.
9966 kWh
